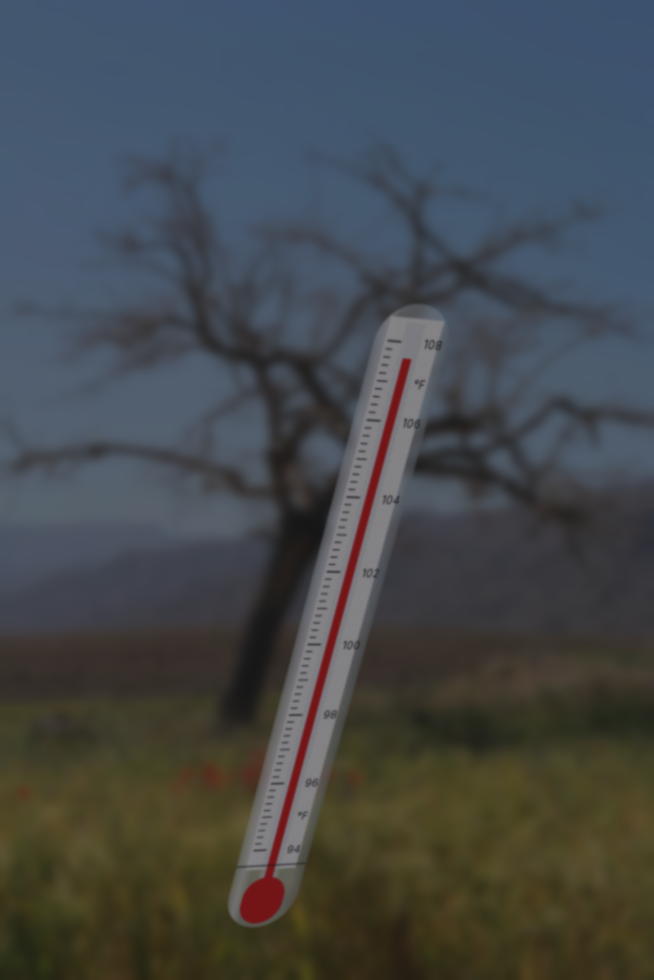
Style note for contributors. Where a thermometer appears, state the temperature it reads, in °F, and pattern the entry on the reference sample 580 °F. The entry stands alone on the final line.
107.6 °F
